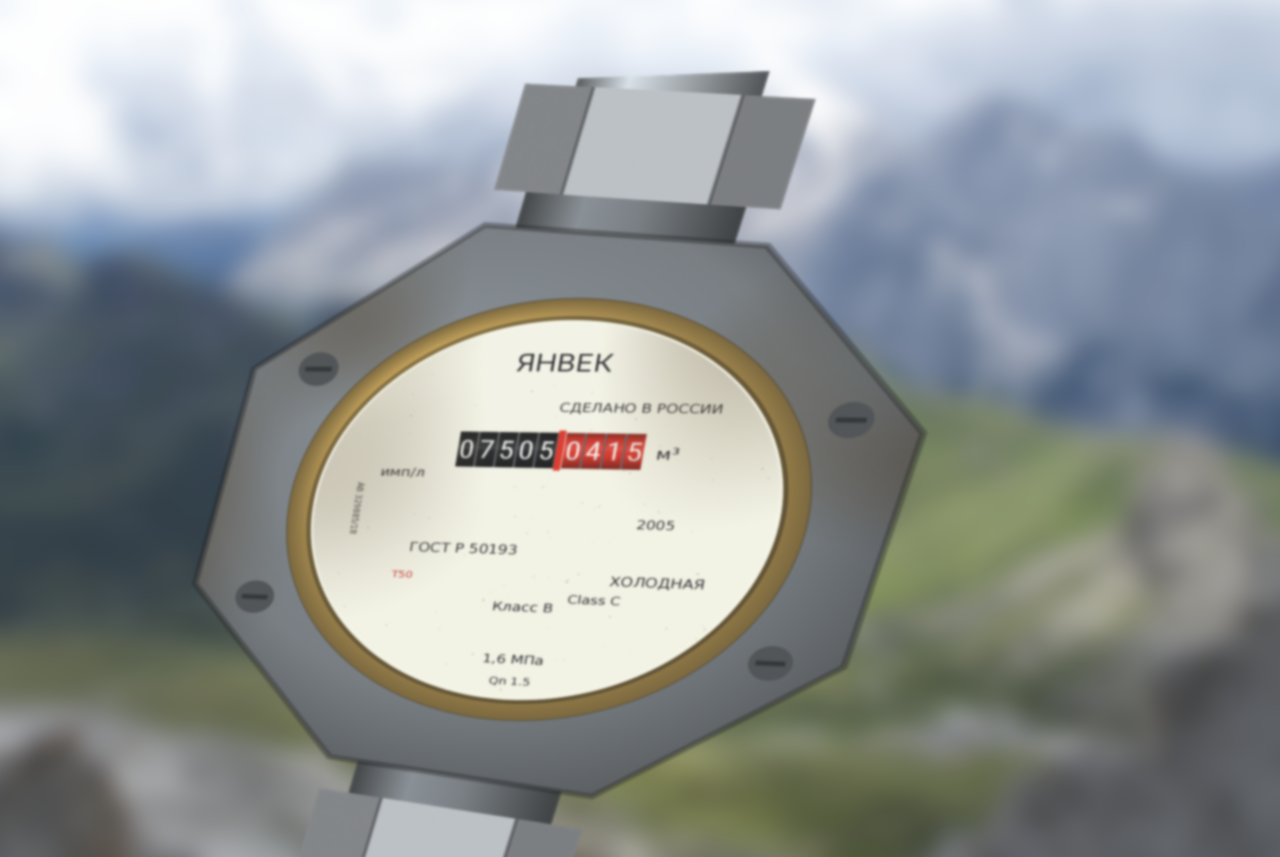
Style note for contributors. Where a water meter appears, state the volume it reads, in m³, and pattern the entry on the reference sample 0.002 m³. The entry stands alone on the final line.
7505.0415 m³
